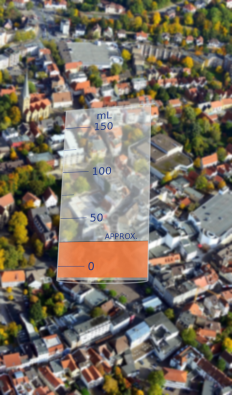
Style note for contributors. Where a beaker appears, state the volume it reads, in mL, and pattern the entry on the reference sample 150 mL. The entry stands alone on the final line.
25 mL
